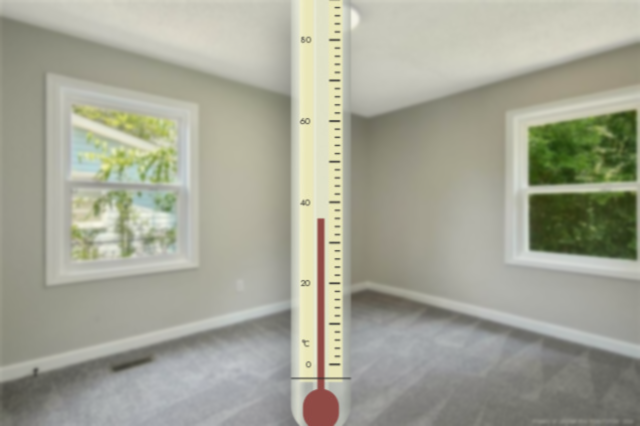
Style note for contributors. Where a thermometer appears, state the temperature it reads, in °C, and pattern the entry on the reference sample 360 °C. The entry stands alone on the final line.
36 °C
